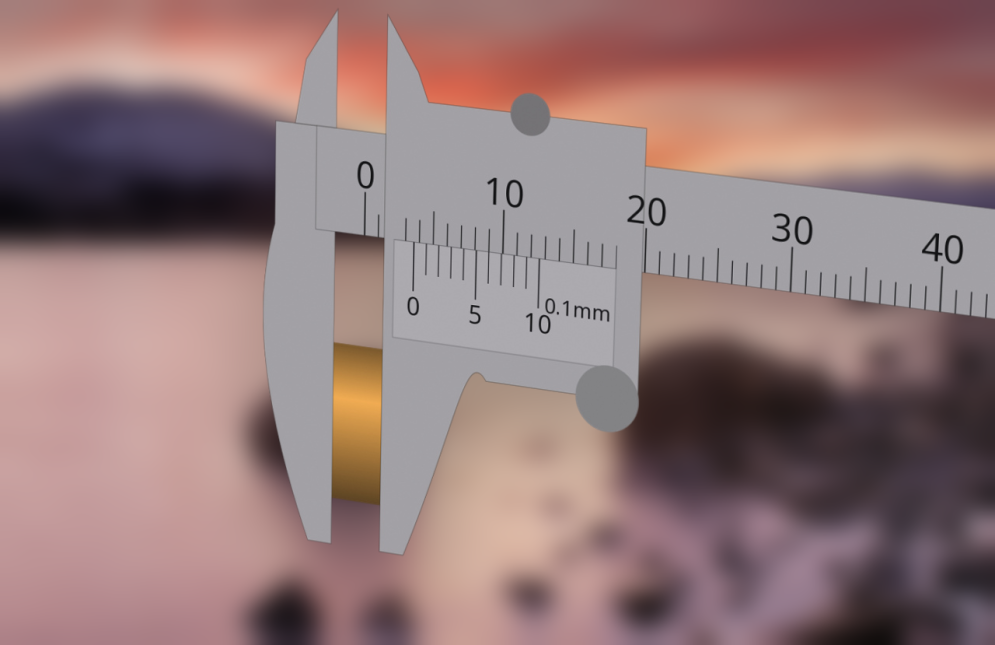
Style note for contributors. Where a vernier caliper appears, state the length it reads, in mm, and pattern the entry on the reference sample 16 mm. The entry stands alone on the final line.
3.6 mm
